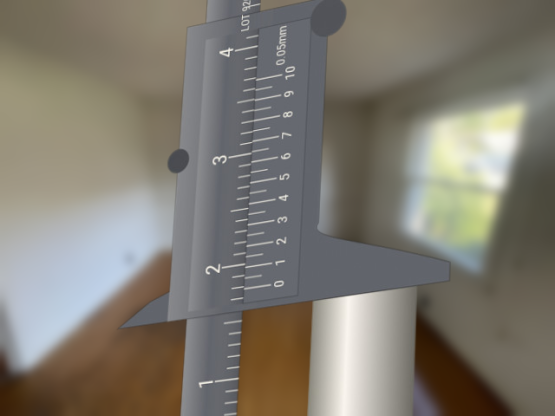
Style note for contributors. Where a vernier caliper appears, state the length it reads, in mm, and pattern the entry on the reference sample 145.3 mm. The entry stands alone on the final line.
17.8 mm
